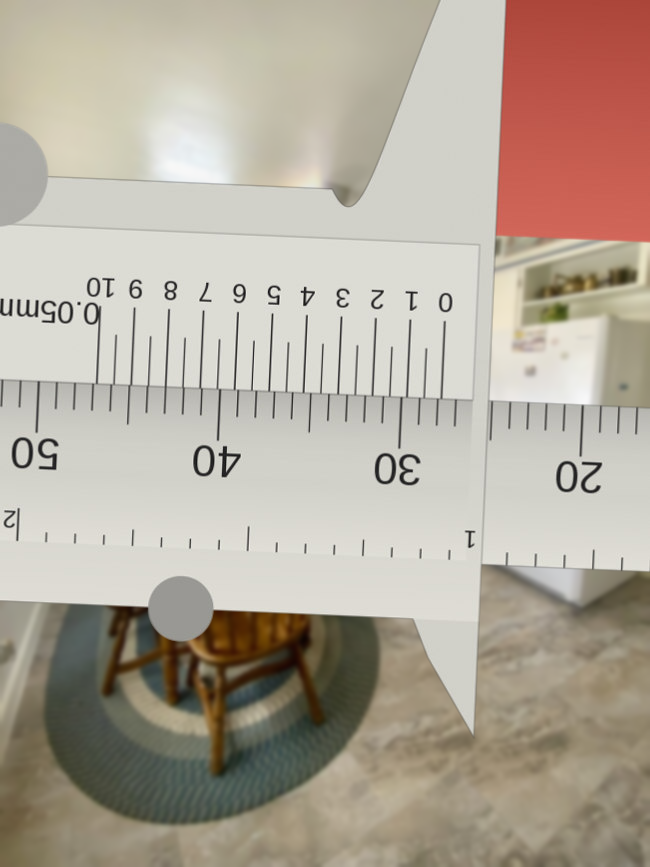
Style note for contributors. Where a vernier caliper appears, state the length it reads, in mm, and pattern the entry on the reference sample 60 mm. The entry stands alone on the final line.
27.8 mm
